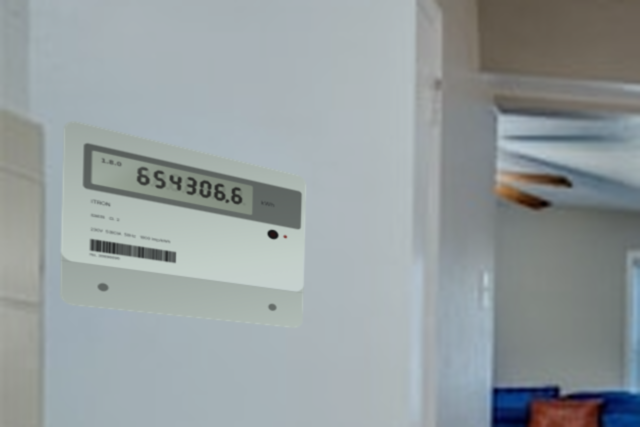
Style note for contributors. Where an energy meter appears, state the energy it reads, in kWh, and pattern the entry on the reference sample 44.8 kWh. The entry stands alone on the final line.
654306.6 kWh
